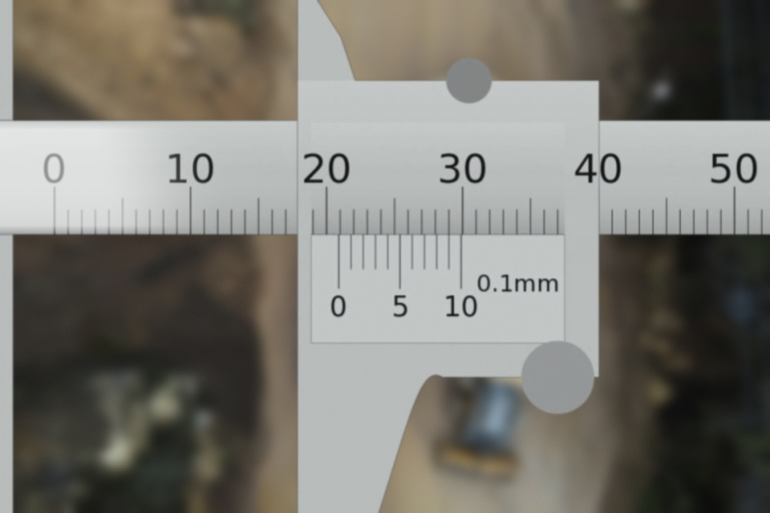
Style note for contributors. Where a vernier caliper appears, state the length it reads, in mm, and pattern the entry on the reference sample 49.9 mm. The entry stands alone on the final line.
20.9 mm
